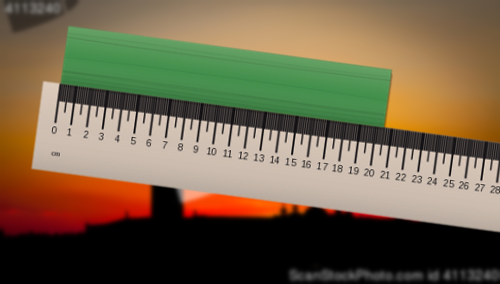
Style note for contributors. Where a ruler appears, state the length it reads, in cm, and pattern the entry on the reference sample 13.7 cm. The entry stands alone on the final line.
20.5 cm
